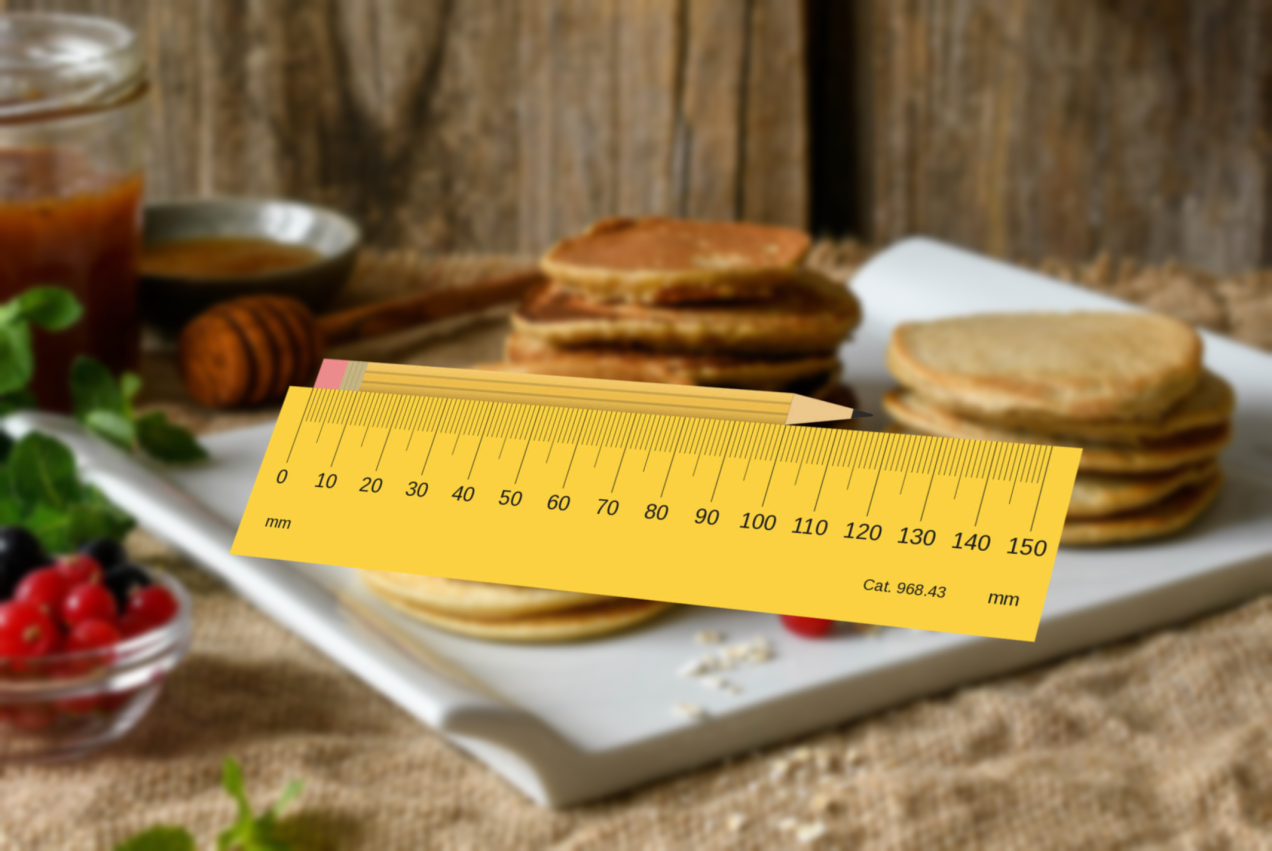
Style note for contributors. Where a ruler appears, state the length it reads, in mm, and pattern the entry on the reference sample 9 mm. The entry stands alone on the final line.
116 mm
